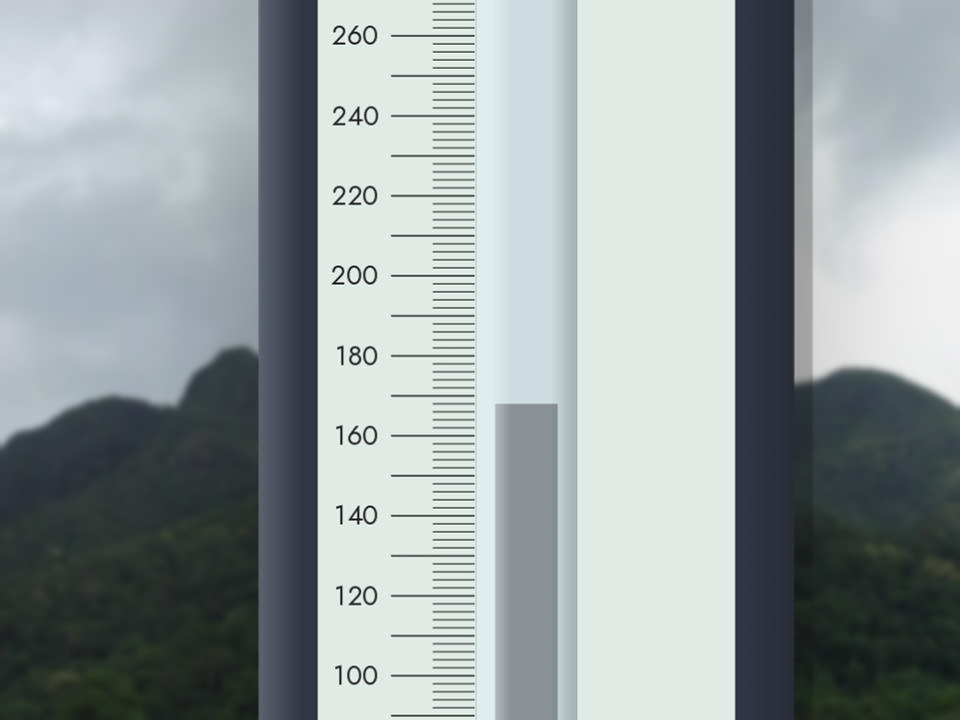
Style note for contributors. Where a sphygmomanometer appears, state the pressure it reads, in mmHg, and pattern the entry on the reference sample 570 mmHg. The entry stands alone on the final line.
168 mmHg
